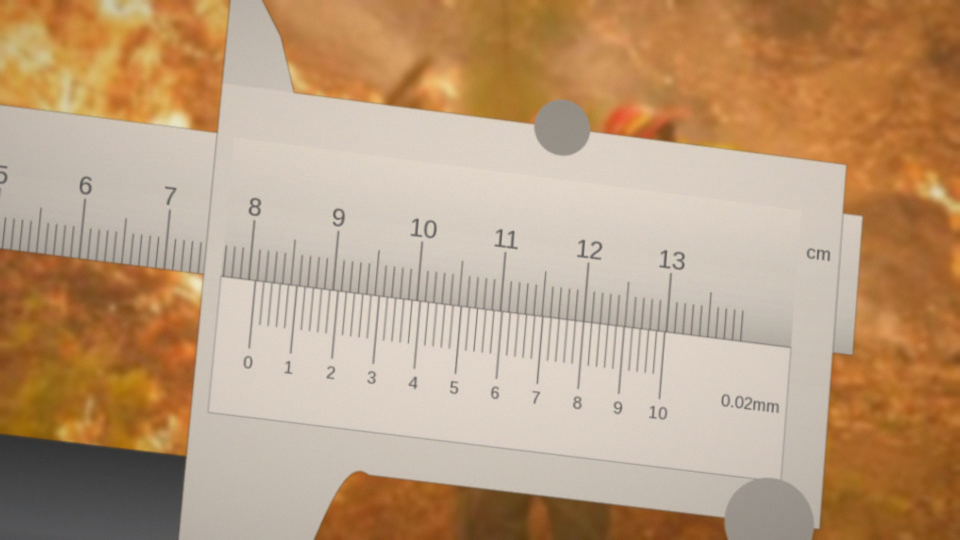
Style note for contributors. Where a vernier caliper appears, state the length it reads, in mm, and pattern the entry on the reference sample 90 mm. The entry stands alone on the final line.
80.8 mm
